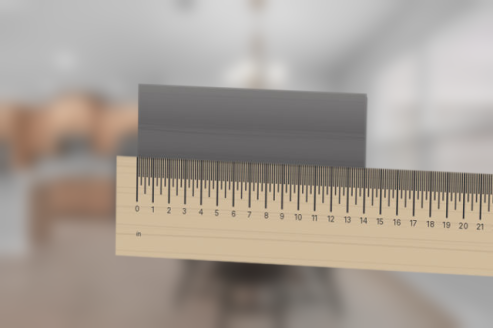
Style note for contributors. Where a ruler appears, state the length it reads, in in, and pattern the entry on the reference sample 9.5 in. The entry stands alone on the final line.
14 in
